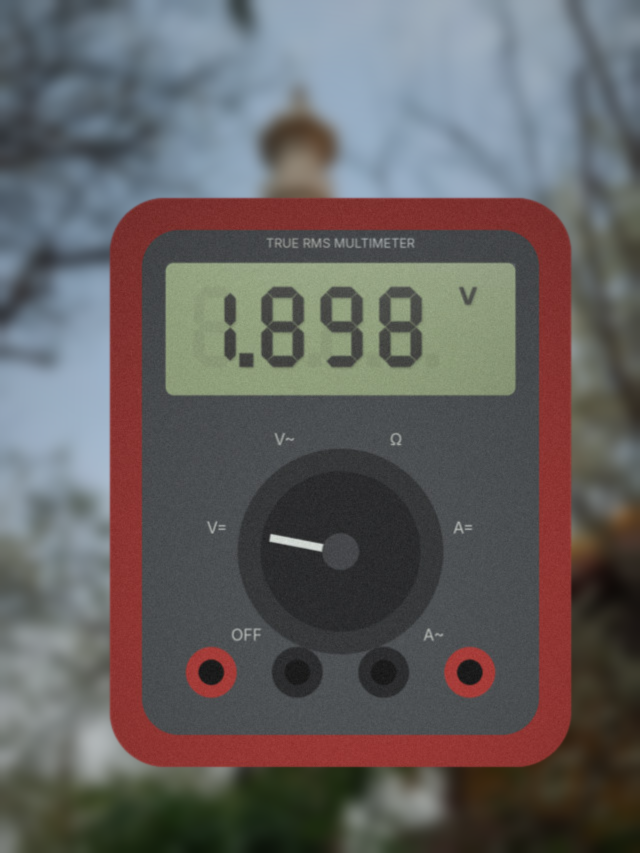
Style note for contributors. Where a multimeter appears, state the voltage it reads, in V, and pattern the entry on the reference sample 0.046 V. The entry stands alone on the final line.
1.898 V
